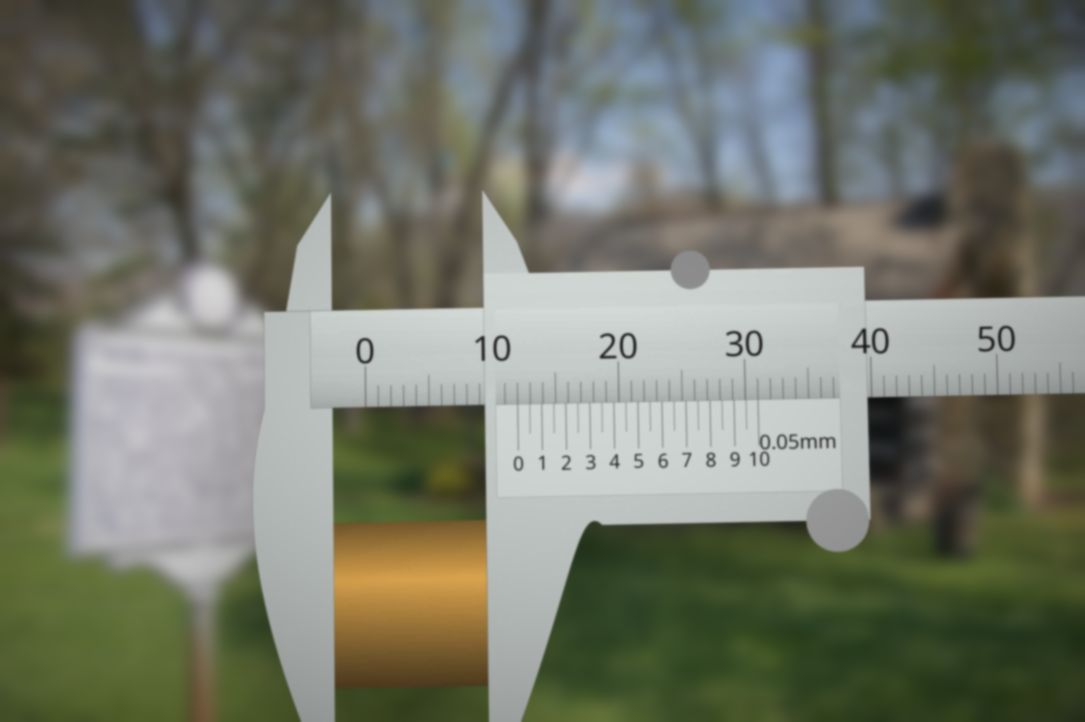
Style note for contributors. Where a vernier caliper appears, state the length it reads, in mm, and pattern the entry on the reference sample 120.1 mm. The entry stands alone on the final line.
12.0 mm
